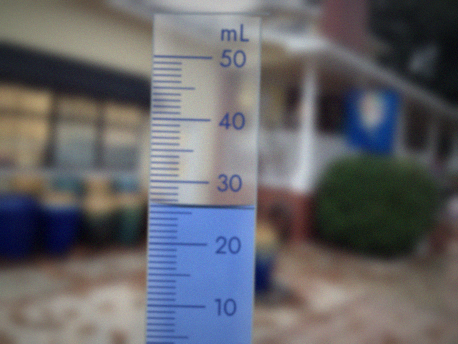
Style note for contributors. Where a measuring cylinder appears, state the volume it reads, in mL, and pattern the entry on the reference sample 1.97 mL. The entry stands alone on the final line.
26 mL
